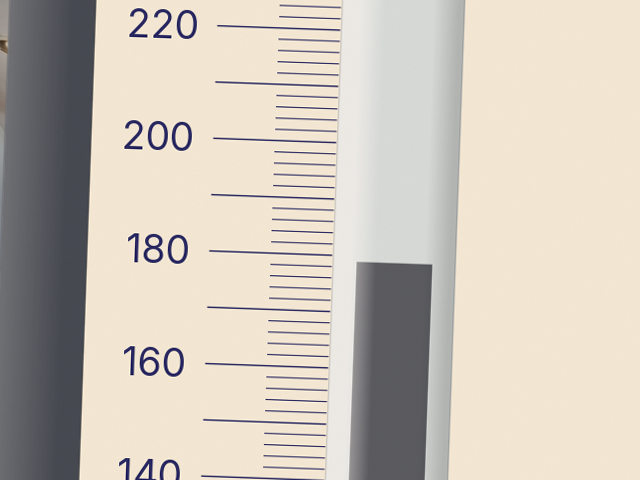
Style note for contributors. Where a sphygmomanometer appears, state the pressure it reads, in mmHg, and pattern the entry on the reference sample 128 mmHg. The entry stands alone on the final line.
179 mmHg
